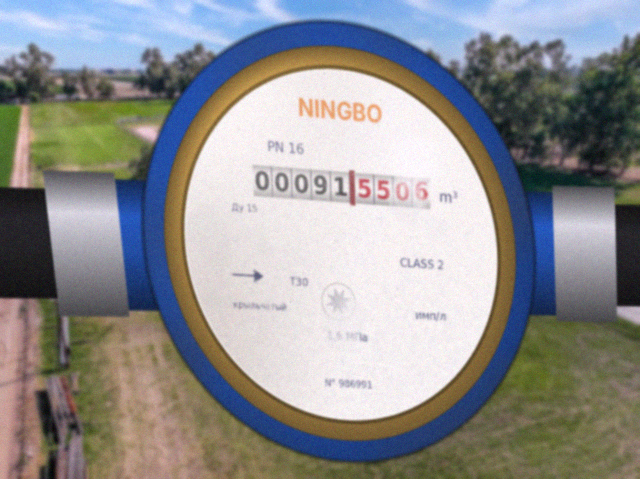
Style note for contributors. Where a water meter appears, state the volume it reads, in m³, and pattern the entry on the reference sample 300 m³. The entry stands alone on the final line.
91.5506 m³
